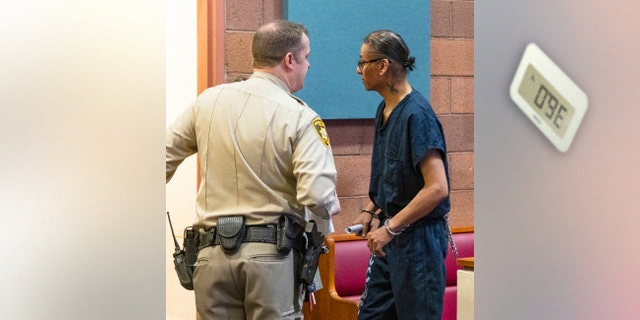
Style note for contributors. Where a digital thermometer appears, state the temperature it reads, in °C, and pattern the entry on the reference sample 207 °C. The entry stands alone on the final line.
36.0 °C
